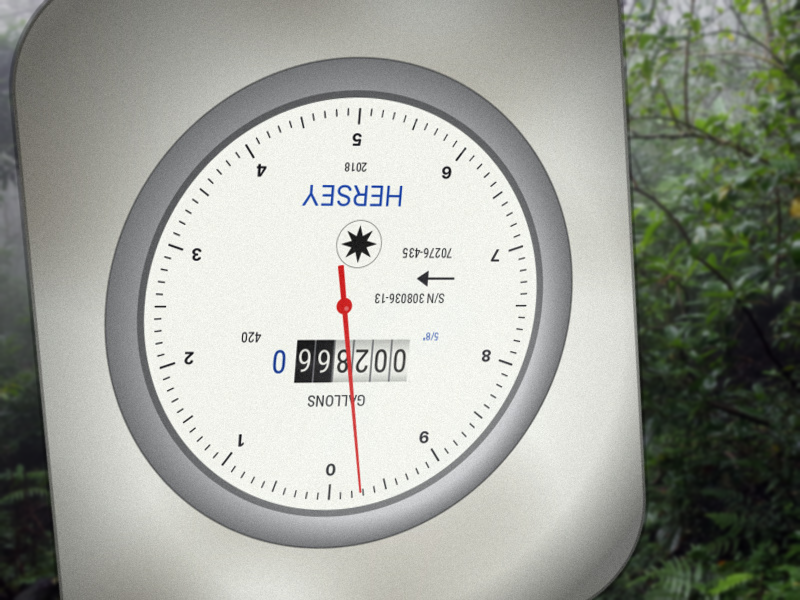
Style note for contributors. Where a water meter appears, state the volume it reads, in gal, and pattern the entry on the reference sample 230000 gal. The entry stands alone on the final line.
28659.7 gal
